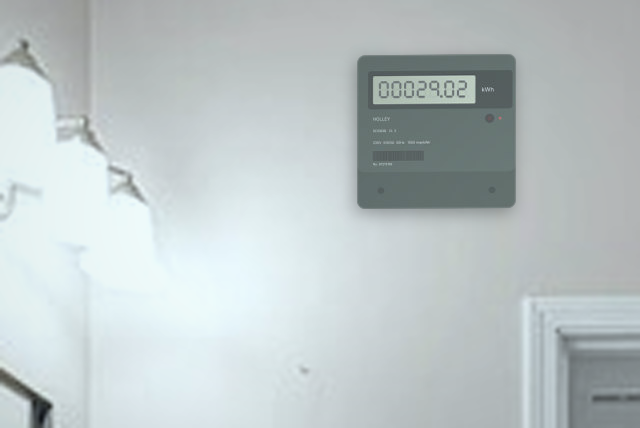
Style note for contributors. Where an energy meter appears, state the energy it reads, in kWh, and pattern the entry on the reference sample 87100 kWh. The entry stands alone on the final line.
29.02 kWh
